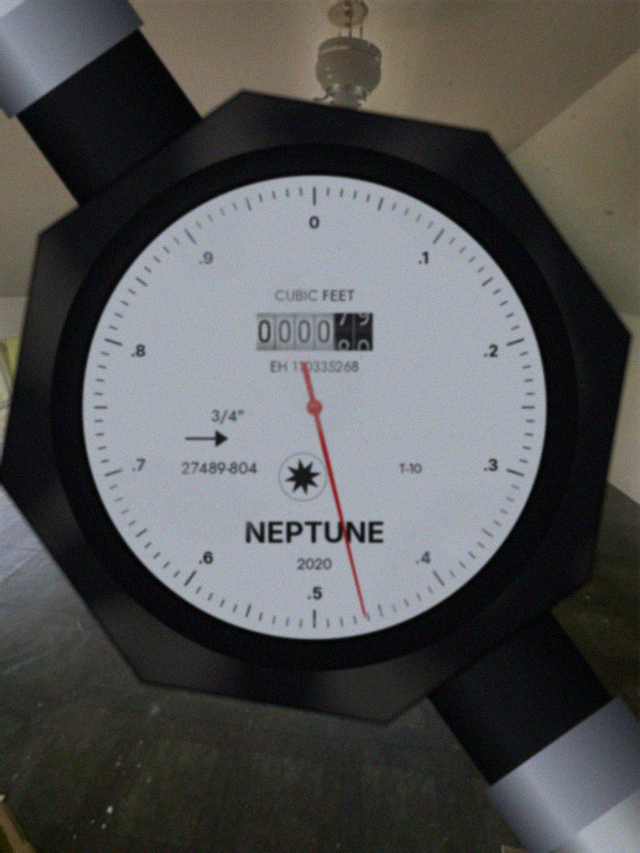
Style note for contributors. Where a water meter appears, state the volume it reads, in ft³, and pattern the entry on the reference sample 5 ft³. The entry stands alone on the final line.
79.46 ft³
